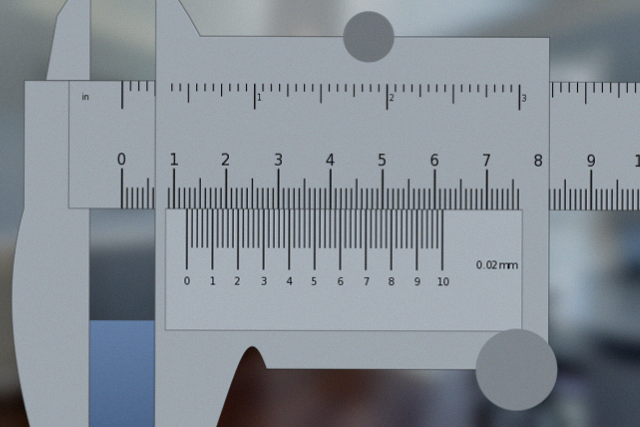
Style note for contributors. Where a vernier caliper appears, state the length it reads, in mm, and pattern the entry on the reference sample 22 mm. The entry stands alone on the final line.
12.5 mm
